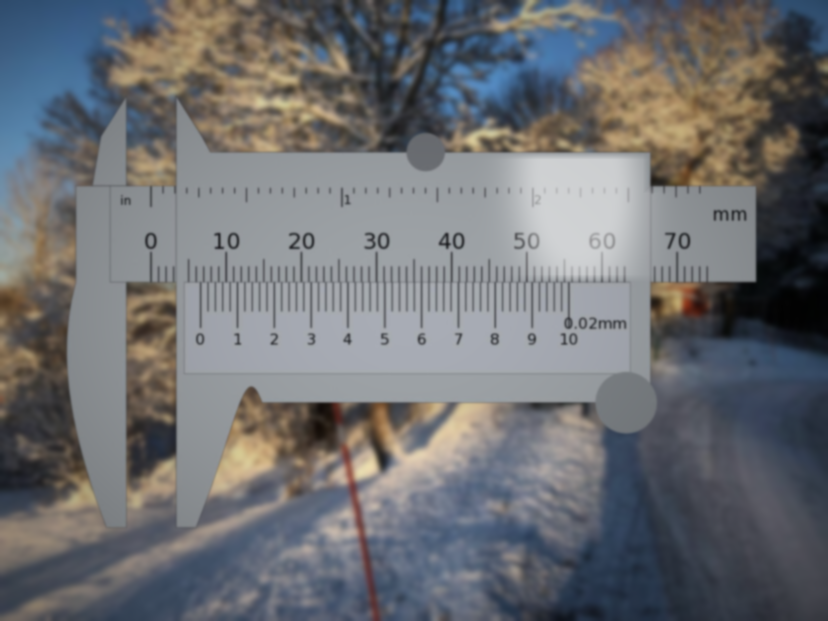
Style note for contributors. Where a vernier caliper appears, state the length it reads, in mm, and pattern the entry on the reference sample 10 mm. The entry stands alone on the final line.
6.6 mm
